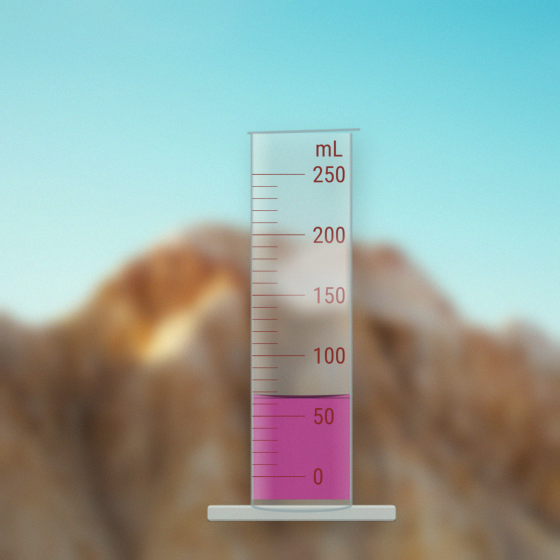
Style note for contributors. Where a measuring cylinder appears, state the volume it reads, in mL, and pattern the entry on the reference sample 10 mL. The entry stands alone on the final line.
65 mL
